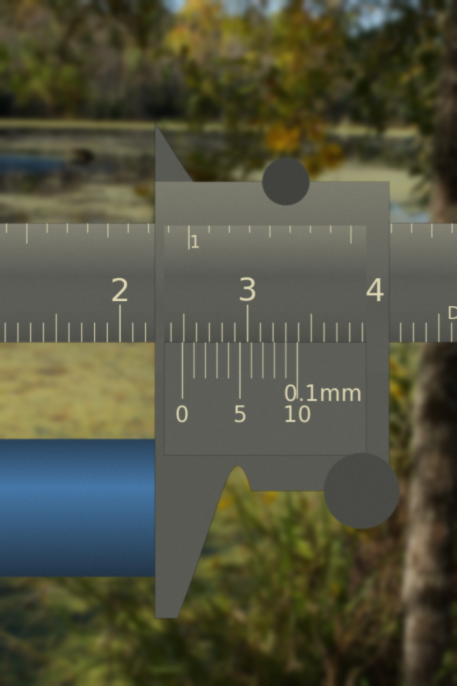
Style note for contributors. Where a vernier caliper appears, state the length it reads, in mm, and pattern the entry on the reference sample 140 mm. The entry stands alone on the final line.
24.9 mm
